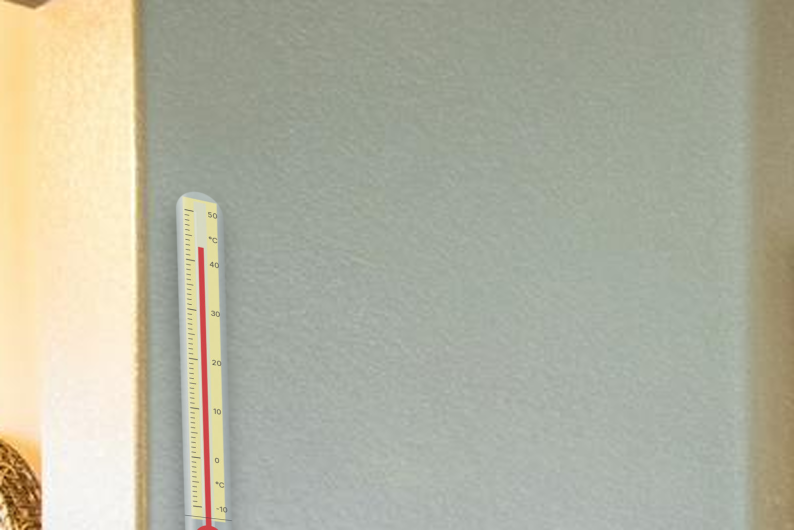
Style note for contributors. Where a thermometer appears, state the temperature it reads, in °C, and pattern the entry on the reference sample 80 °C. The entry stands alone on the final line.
43 °C
